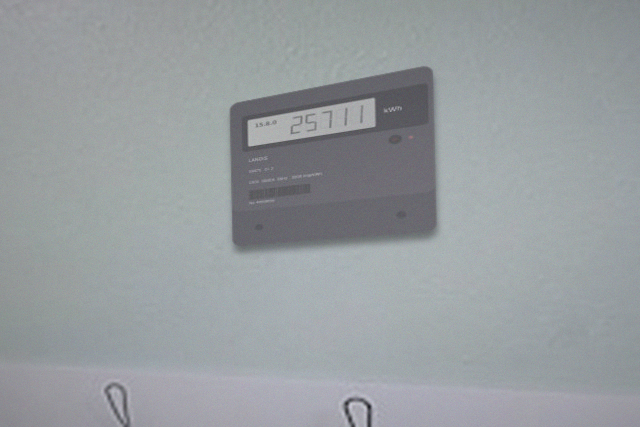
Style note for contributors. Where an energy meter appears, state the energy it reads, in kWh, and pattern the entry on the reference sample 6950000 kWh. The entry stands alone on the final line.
25711 kWh
